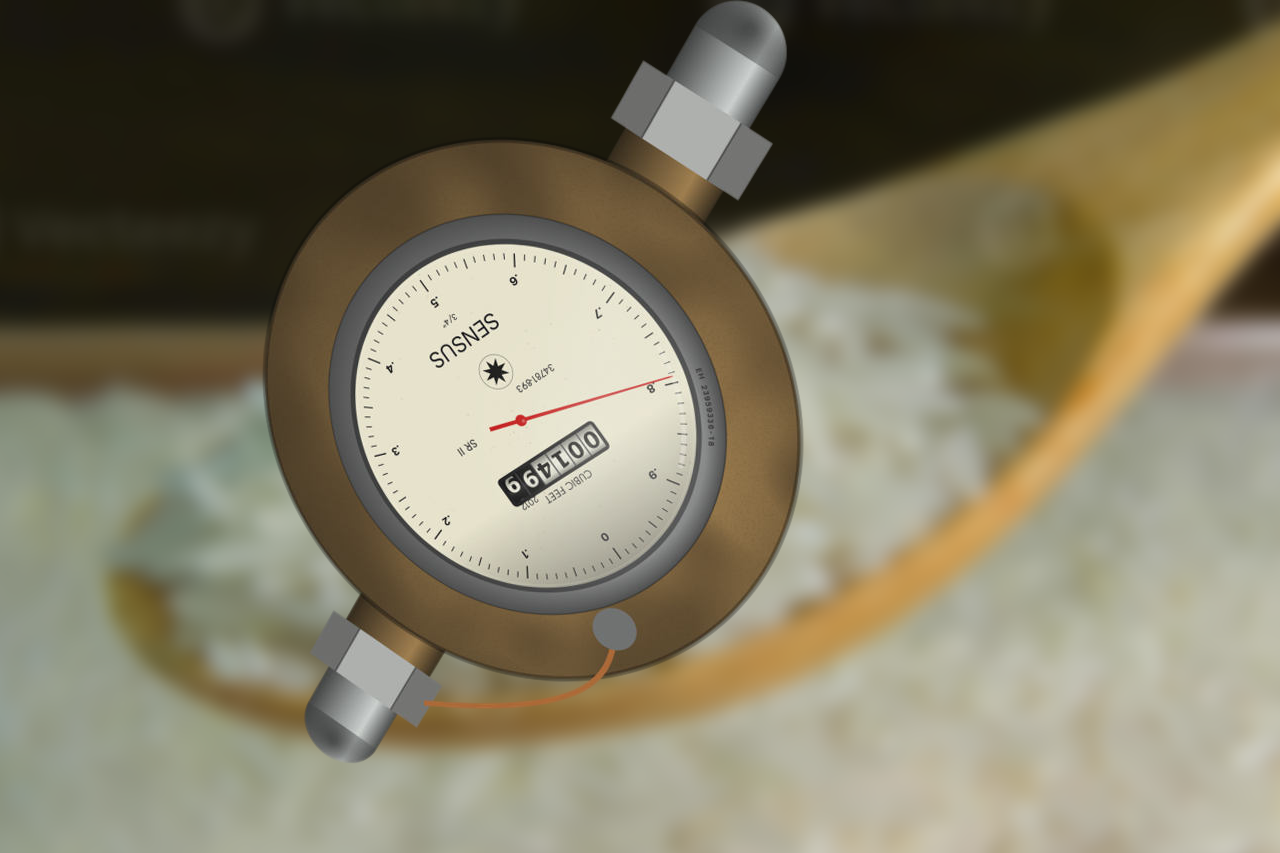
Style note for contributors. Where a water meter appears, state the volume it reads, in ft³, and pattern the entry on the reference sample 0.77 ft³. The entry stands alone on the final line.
1498.79 ft³
